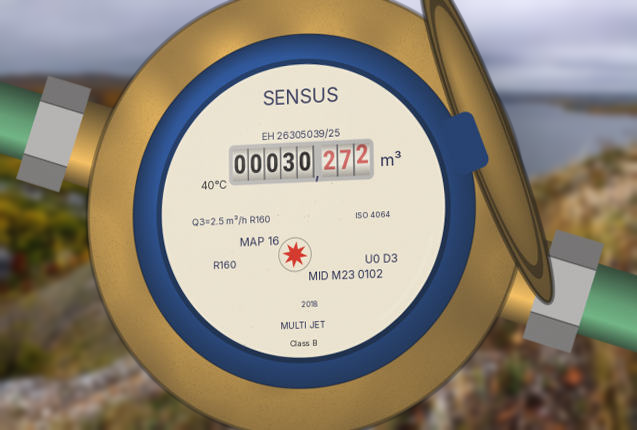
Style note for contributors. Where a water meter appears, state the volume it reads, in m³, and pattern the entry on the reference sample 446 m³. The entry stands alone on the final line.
30.272 m³
